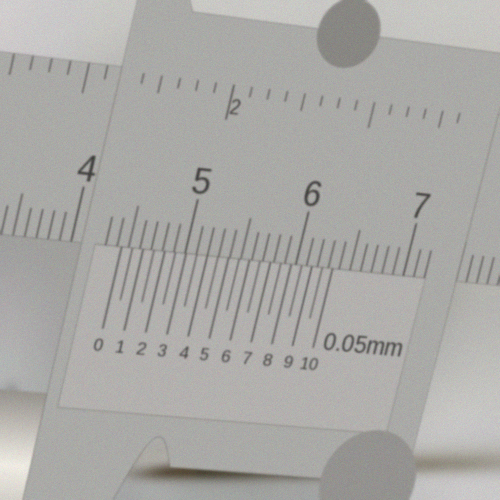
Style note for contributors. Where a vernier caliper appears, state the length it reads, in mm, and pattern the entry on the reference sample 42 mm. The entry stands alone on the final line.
44.4 mm
